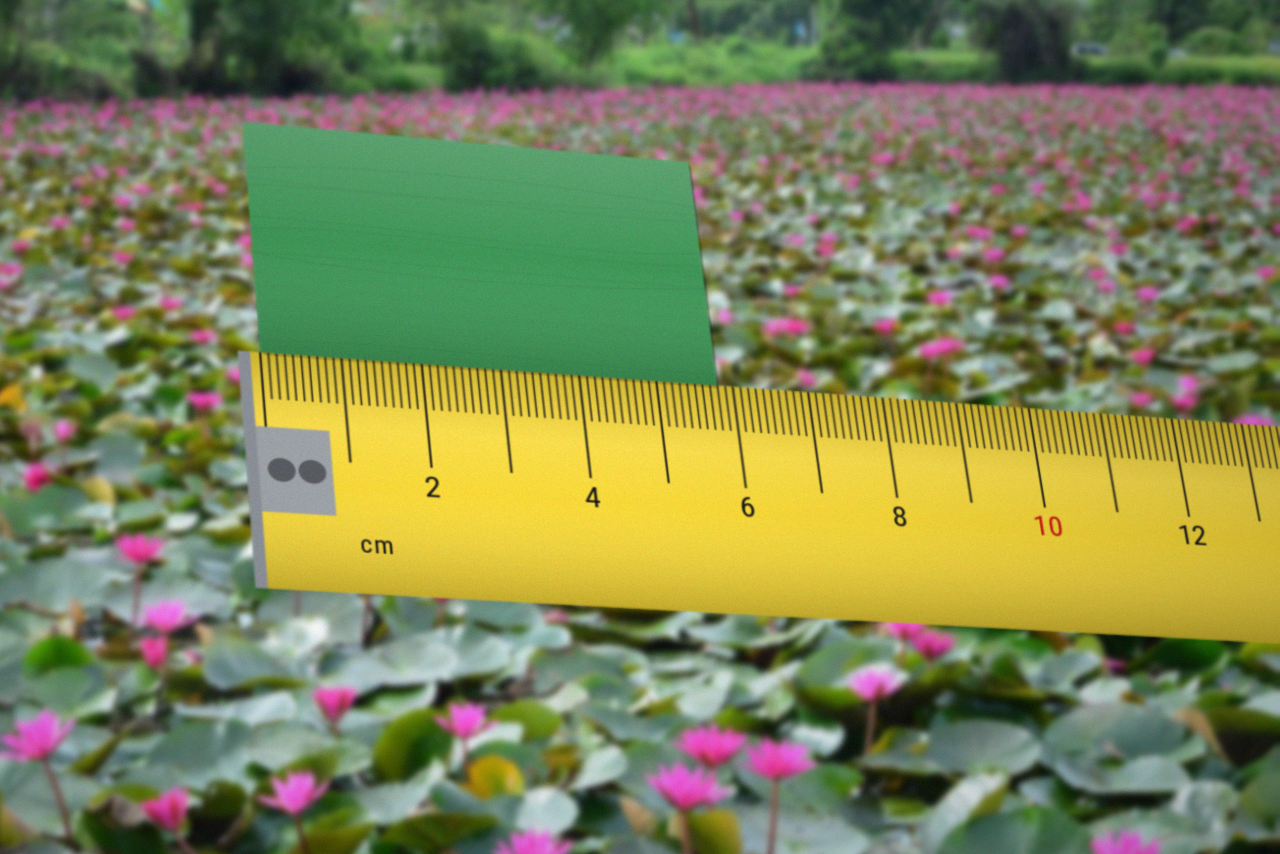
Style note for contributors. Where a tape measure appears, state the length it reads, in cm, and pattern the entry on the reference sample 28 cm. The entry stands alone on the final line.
5.8 cm
